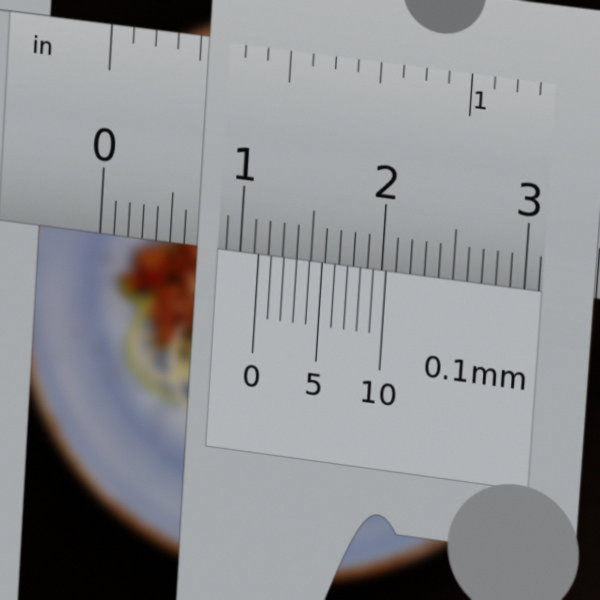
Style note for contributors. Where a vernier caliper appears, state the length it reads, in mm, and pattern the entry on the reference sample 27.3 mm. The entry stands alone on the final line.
11.3 mm
